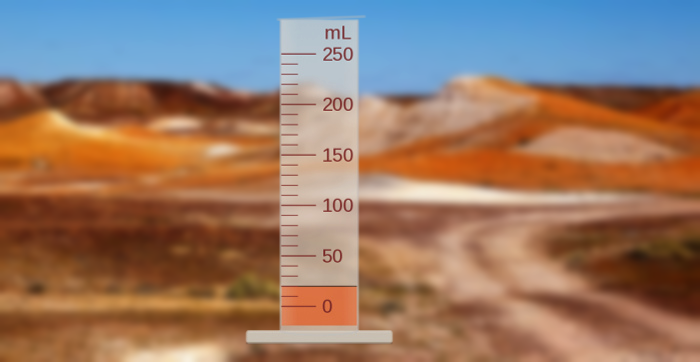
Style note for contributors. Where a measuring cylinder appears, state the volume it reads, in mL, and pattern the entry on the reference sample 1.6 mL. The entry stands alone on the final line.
20 mL
